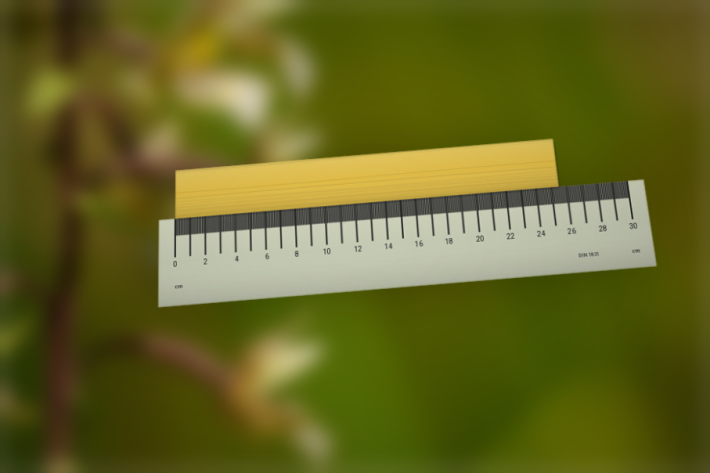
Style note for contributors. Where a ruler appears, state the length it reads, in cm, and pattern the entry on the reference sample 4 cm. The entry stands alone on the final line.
25.5 cm
